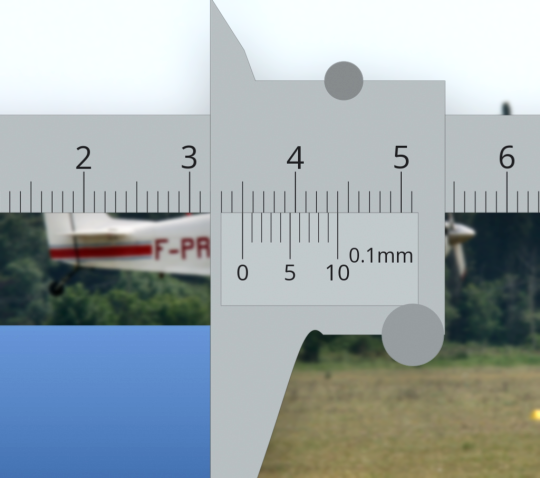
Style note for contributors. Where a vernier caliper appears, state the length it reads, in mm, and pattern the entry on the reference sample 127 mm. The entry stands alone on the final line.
35.0 mm
